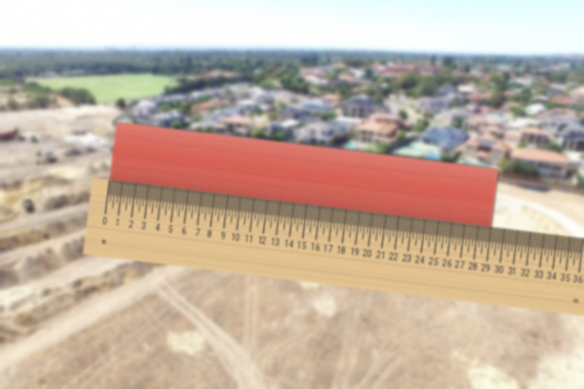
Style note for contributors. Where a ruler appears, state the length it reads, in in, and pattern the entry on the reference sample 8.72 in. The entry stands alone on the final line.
29 in
